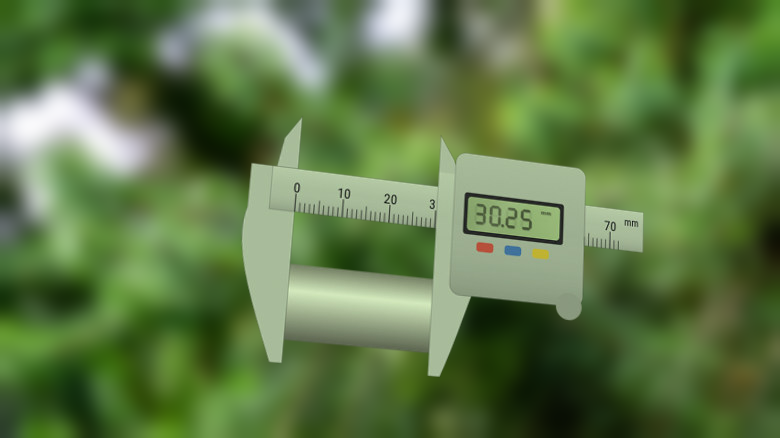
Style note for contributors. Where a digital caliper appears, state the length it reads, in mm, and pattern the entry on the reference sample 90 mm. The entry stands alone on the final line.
30.25 mm
